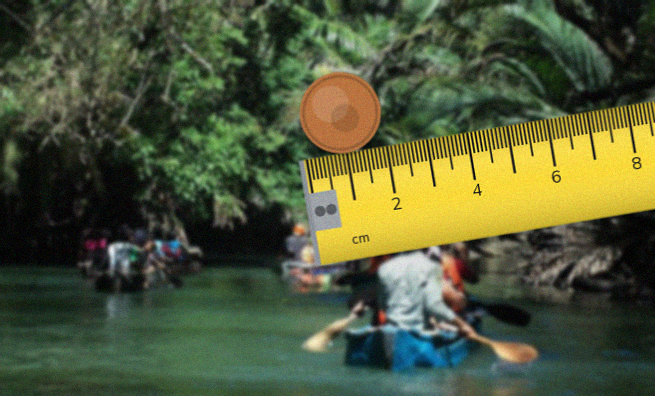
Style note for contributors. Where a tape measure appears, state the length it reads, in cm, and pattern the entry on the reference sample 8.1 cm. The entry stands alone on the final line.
2 cm
